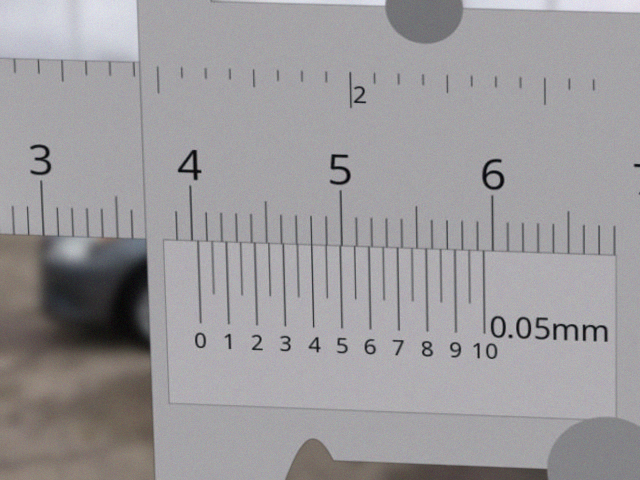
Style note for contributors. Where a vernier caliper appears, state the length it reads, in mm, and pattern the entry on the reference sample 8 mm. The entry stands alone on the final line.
40.4 mm
